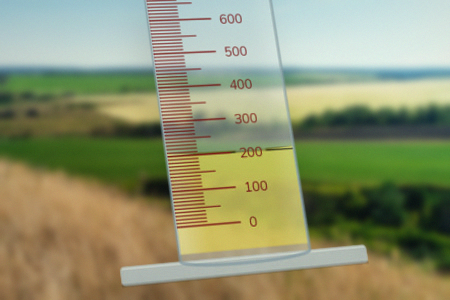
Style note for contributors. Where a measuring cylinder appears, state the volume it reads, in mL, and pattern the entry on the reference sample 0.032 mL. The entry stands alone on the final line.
200 mL
